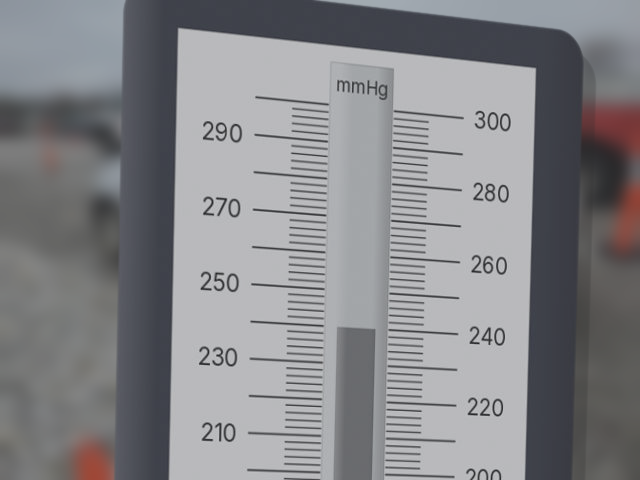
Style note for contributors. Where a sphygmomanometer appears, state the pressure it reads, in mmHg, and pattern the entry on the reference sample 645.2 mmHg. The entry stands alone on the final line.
240 mmHg
